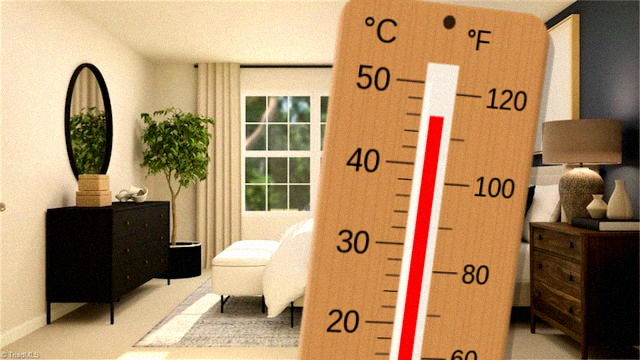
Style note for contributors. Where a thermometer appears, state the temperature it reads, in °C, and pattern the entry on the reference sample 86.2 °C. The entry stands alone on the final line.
46 °C
